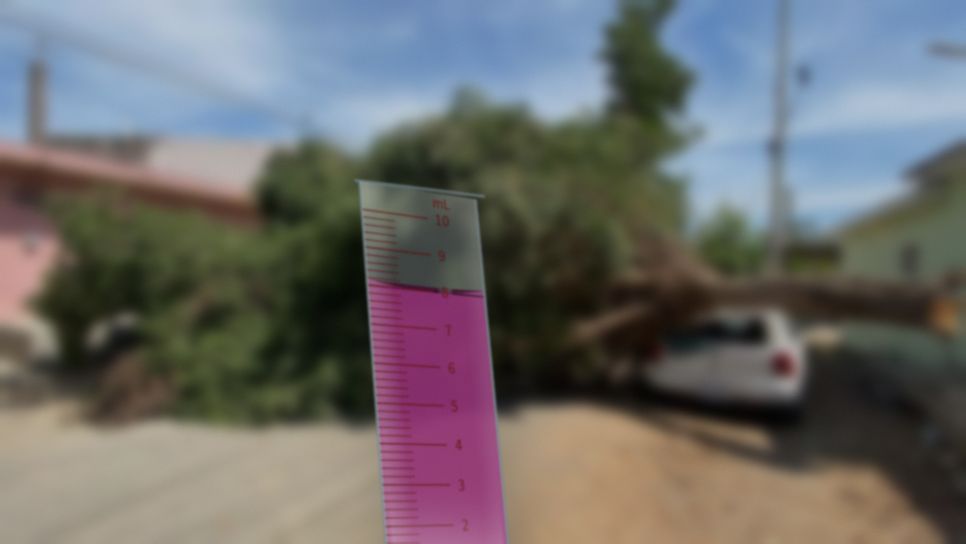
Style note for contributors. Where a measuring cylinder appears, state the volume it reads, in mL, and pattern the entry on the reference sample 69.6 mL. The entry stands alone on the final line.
8 mL
